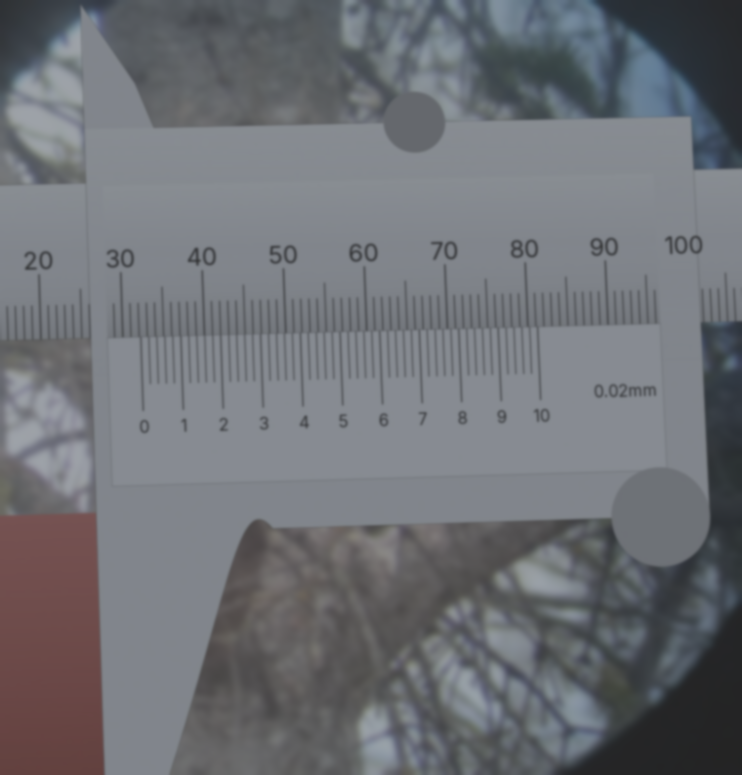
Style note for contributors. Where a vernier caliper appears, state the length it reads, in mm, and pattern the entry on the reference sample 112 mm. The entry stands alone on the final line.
32.2 mm
